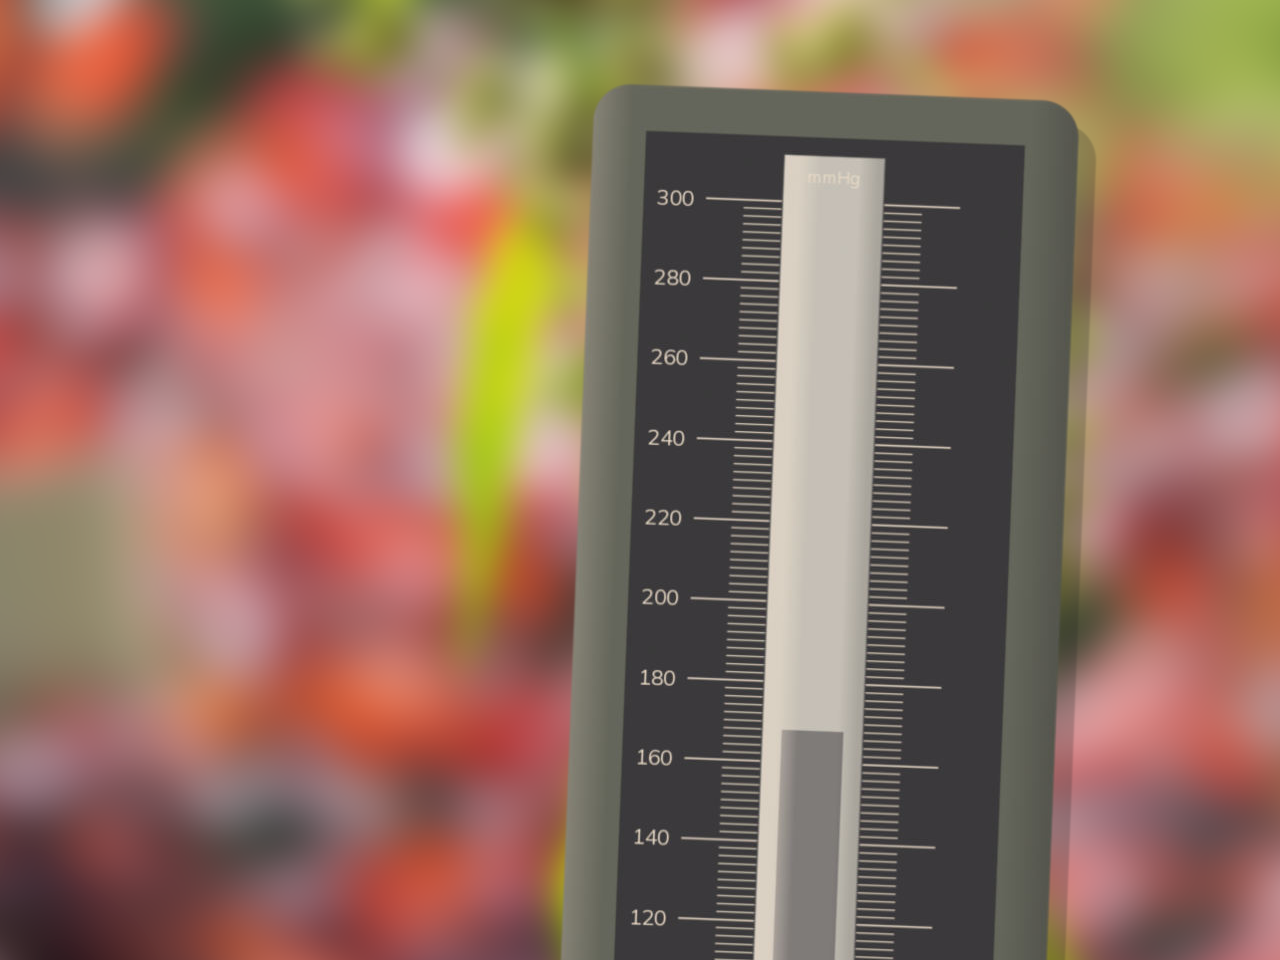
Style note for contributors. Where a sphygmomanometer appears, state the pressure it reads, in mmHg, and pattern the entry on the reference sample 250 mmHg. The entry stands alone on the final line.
168 mmHg
